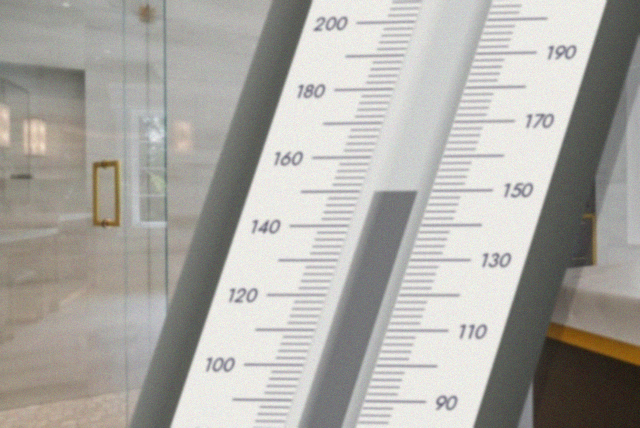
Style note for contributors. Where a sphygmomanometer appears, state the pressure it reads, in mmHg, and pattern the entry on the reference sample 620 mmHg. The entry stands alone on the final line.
150 mmHg
